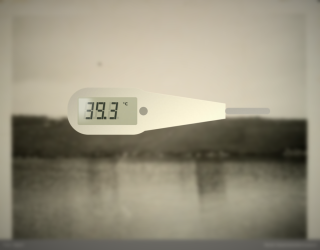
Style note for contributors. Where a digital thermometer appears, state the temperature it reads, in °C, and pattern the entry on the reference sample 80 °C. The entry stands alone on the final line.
39.3 °C
